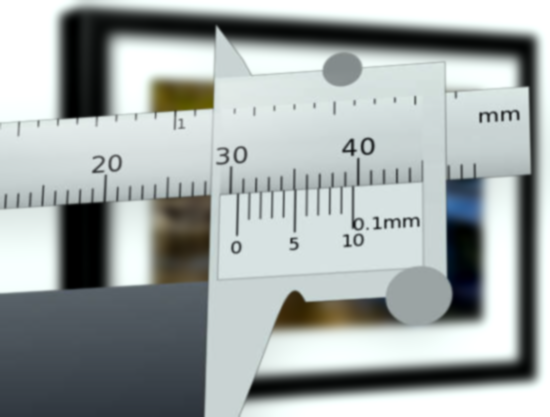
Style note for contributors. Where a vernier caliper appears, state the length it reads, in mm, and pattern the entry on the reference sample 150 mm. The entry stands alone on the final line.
30.6 mm
